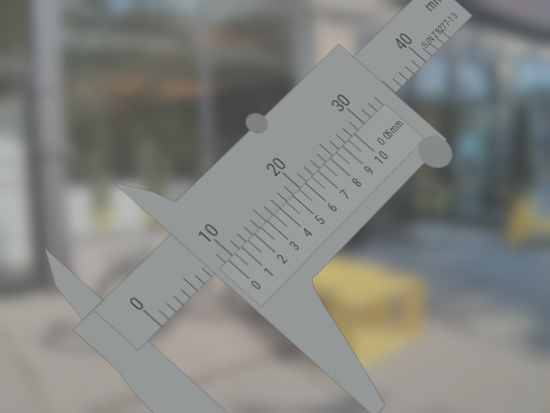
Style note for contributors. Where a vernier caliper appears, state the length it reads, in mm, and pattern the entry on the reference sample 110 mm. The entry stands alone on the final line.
9.4 mm
